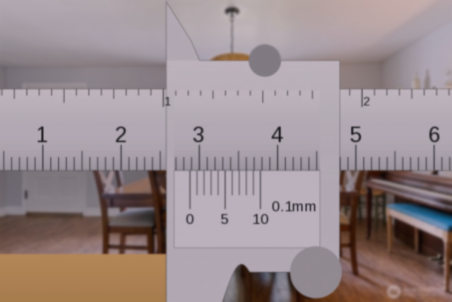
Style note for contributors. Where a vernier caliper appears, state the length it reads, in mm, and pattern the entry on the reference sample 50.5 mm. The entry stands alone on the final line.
28.8 mm
